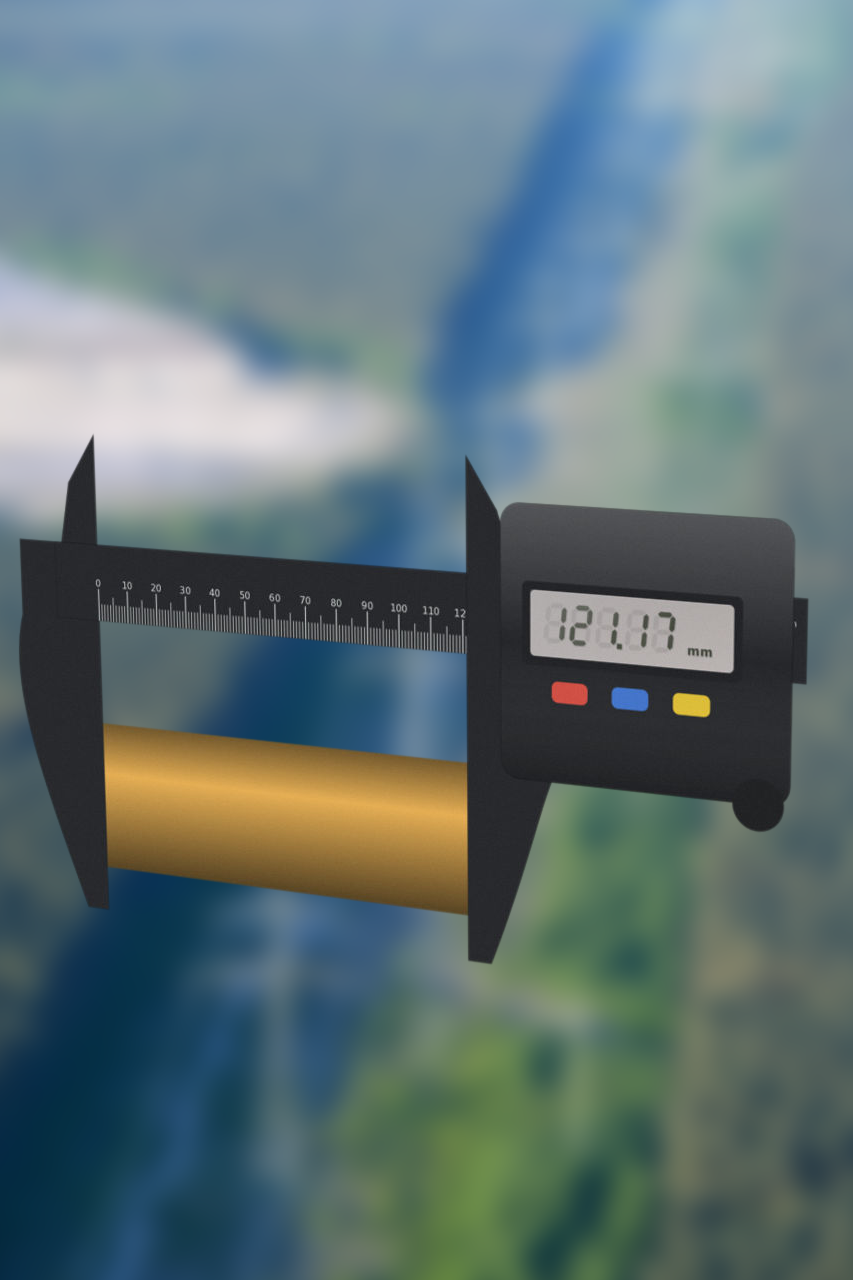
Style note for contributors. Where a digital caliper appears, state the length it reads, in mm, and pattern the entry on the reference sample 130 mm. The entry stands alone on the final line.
121.17 mm
